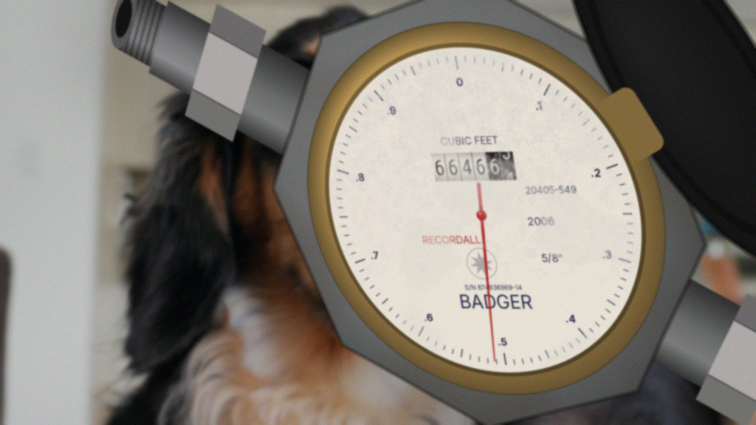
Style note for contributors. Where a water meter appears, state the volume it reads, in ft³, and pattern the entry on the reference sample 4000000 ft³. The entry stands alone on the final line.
664663.51 ft³
